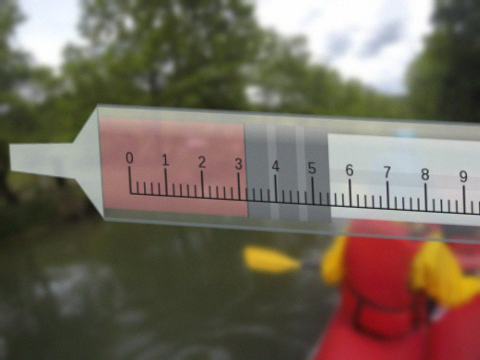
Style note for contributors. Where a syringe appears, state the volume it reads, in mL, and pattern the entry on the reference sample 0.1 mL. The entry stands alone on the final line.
3.2 mL
